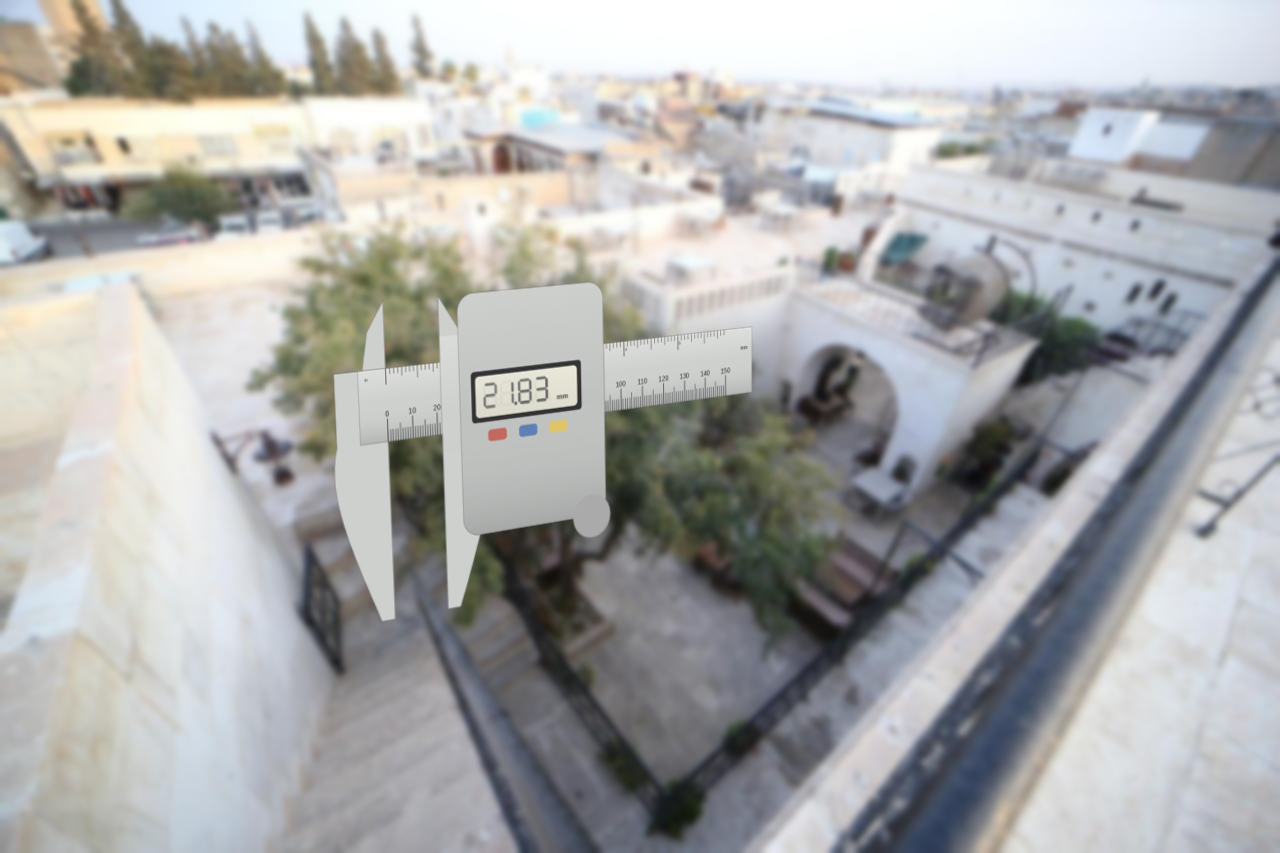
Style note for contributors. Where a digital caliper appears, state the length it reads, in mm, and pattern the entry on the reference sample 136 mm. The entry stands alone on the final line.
21.83 mm
